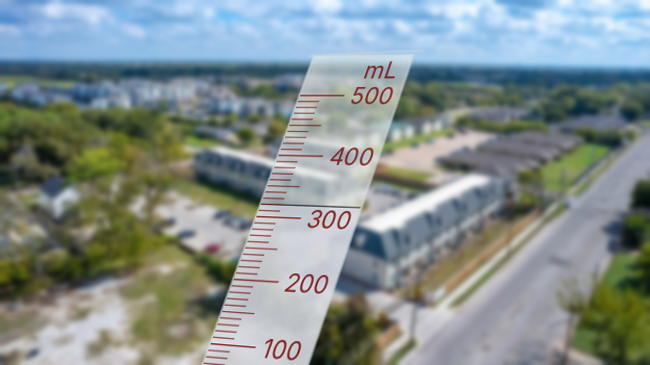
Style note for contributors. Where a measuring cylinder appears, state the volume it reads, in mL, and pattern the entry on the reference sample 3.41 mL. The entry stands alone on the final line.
320 mL
